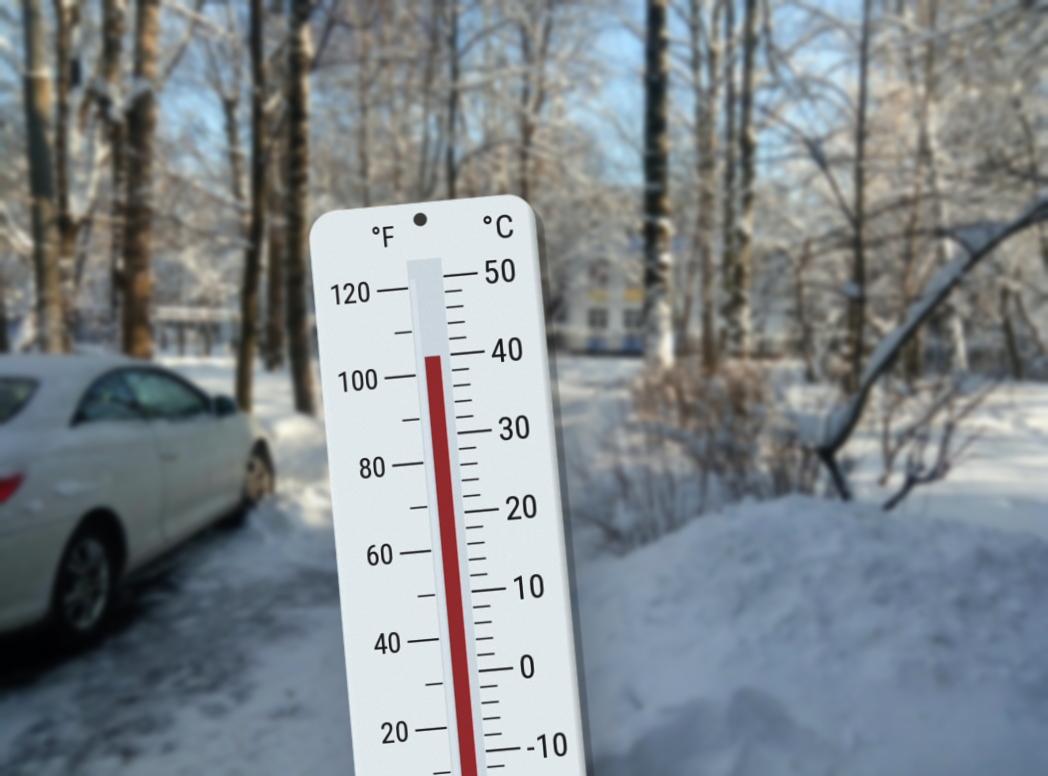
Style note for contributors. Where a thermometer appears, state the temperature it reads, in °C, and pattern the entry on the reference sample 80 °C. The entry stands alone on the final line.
40 °C
